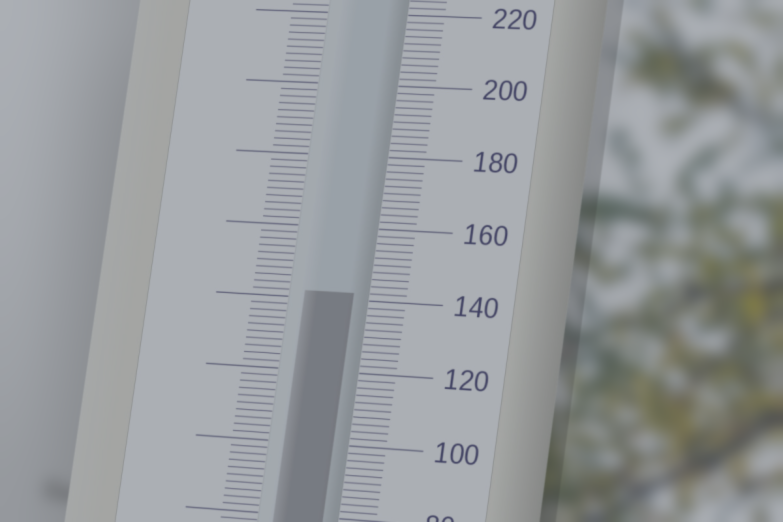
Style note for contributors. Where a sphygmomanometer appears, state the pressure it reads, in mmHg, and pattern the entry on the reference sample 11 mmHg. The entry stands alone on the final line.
142 mmHg
